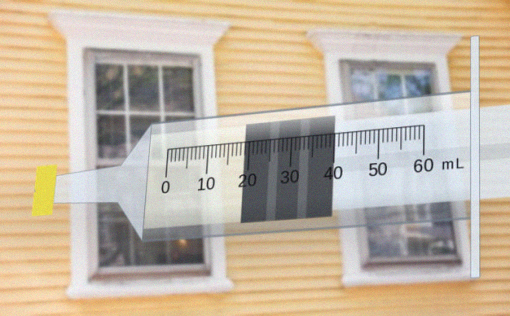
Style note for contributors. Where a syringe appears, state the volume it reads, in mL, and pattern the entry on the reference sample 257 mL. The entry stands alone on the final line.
19 mL
